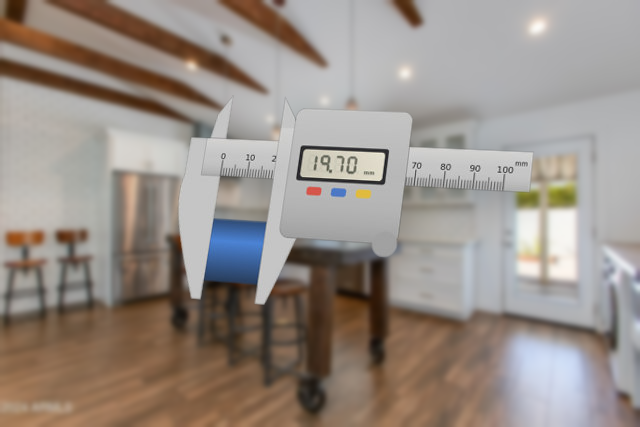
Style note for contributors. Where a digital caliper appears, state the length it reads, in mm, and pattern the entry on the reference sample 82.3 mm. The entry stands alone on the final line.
19.70 mm
